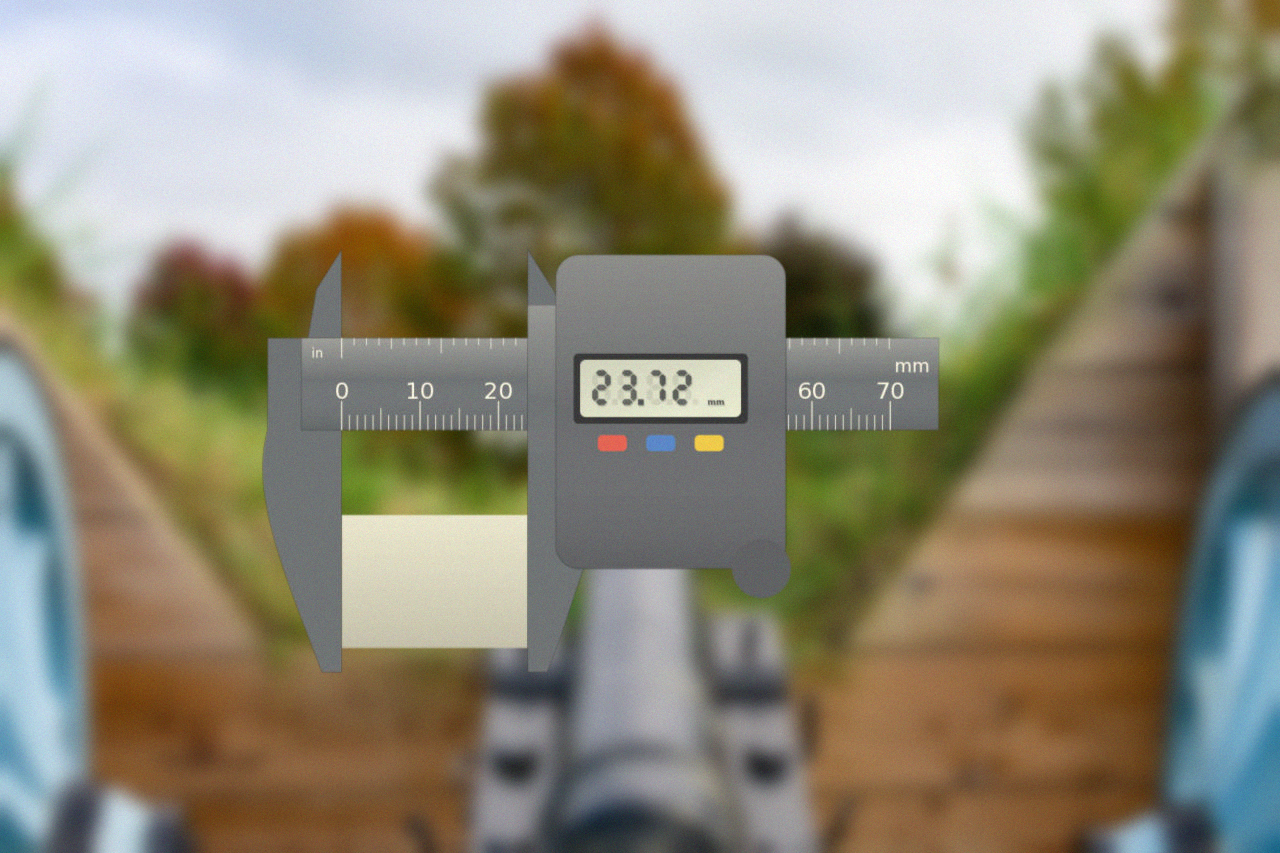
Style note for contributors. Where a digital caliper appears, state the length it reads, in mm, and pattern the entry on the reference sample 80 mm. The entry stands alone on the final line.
23.72 mm
